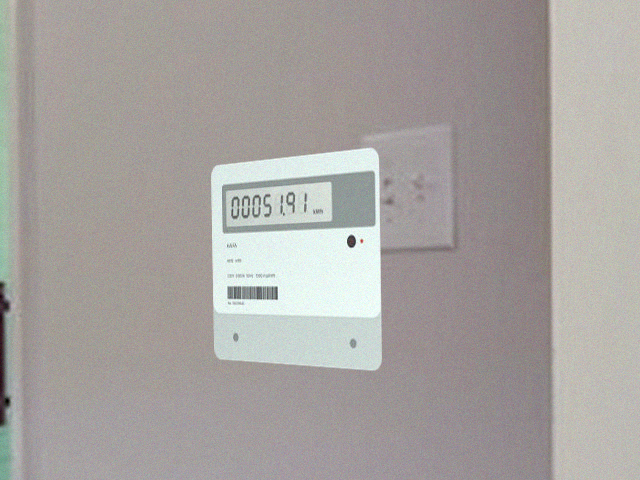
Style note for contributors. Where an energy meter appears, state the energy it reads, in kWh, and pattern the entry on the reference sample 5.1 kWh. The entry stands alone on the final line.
51.91 kWh
